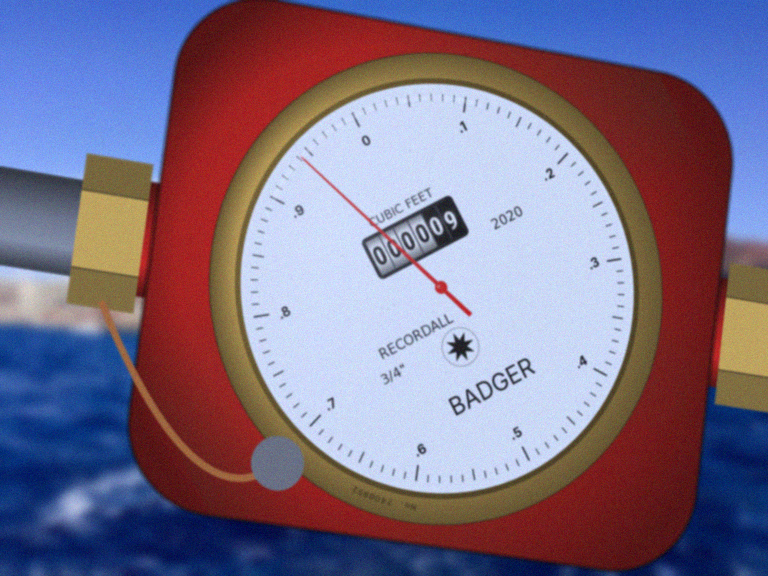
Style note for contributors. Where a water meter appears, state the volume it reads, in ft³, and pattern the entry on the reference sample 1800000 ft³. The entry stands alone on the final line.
8.94 ft³
